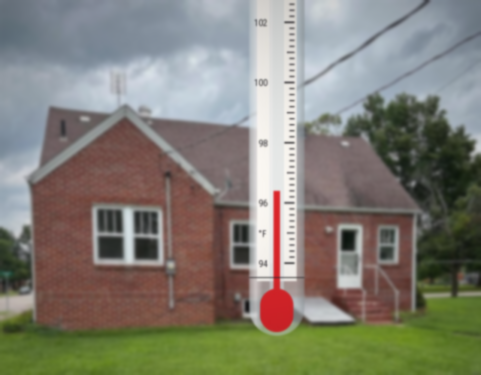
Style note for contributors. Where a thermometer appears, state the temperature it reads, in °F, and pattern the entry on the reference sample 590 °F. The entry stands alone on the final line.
96.4 °F
